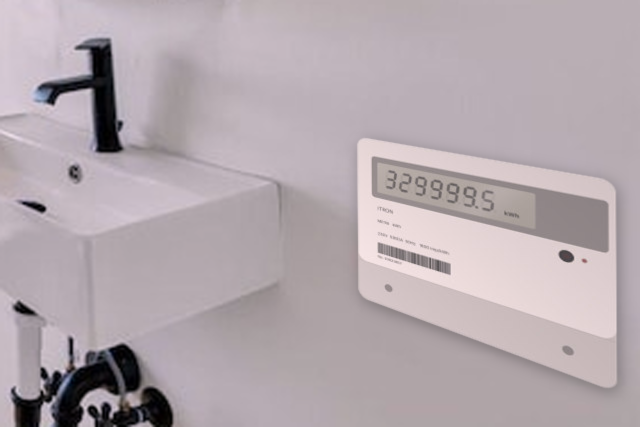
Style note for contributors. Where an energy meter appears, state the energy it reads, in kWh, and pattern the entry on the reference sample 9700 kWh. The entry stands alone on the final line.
329999.5 kWh
